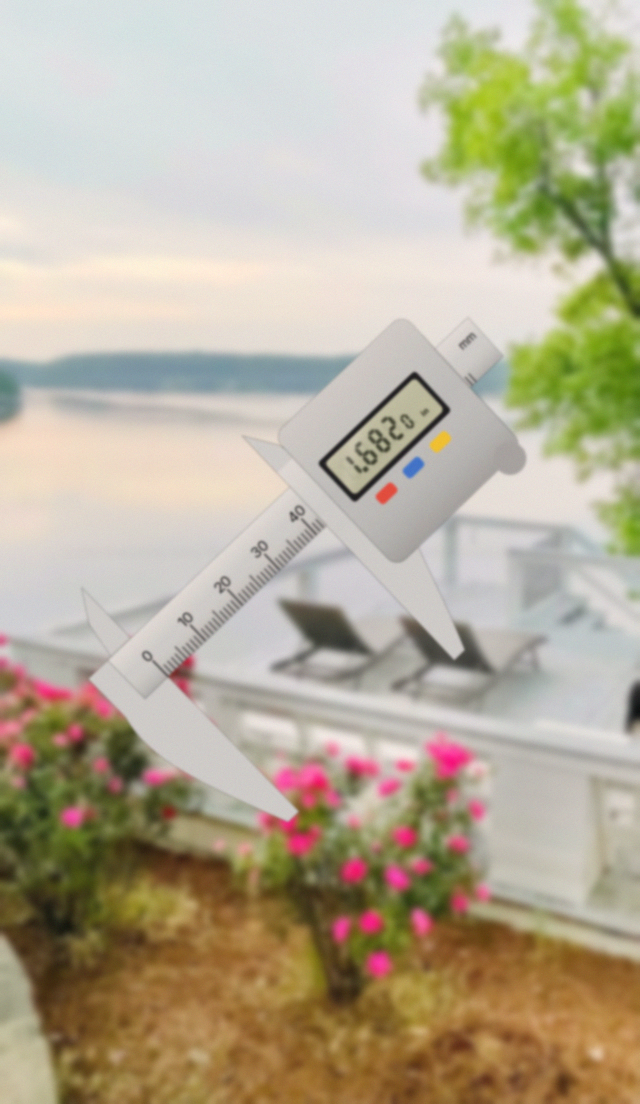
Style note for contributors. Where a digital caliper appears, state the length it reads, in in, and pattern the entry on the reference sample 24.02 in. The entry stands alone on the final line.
1.6820 in
